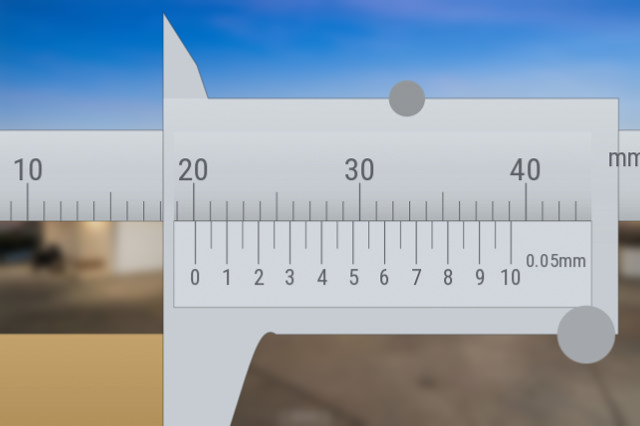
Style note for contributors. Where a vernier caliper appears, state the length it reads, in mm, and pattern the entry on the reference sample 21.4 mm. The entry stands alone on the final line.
20.1 mm
